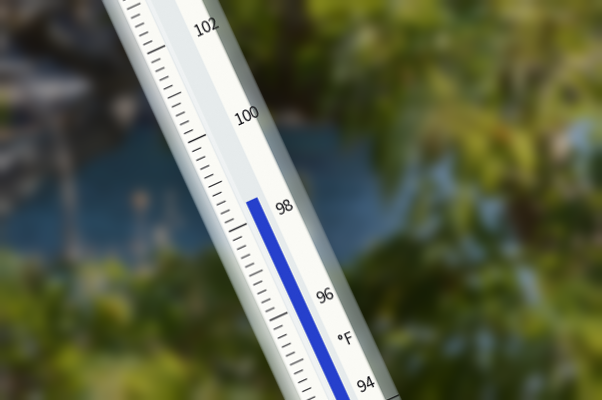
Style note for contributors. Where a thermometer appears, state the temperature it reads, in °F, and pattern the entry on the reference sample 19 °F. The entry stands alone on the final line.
98.4 °F
